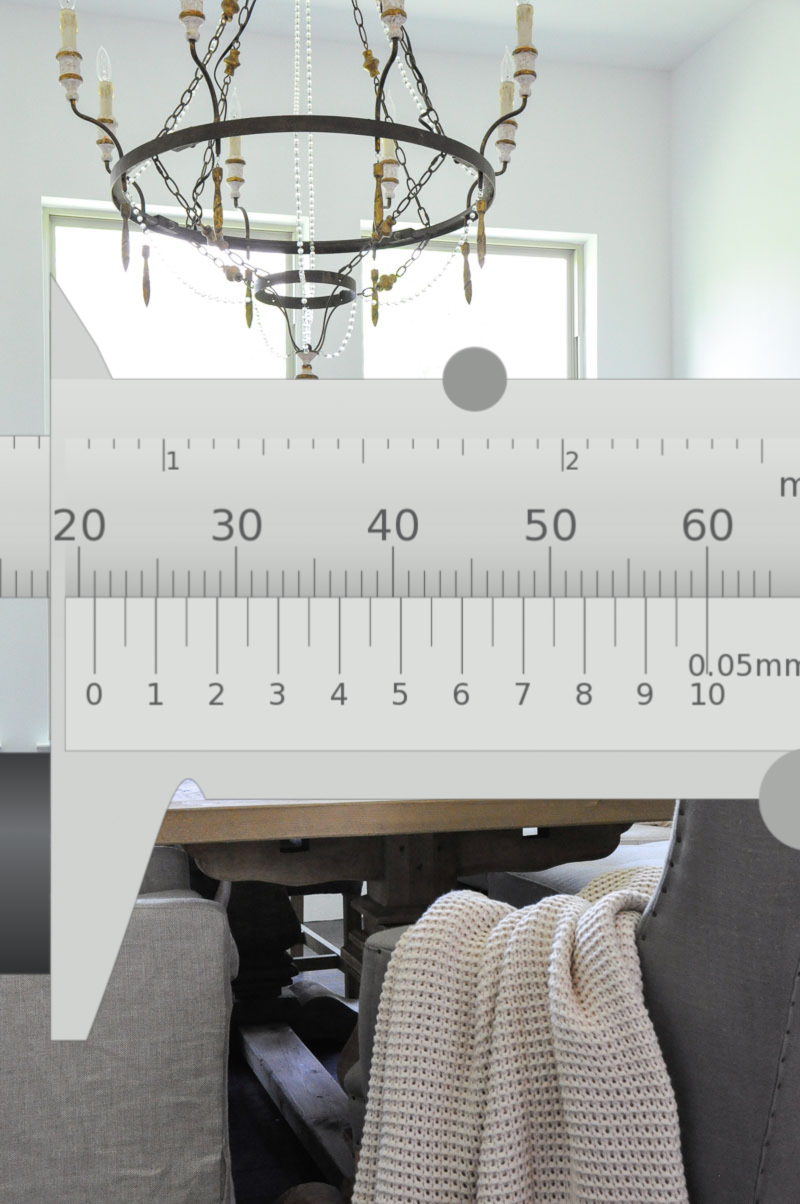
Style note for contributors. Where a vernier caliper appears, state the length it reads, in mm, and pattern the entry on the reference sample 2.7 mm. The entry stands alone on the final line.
21.0 mm
